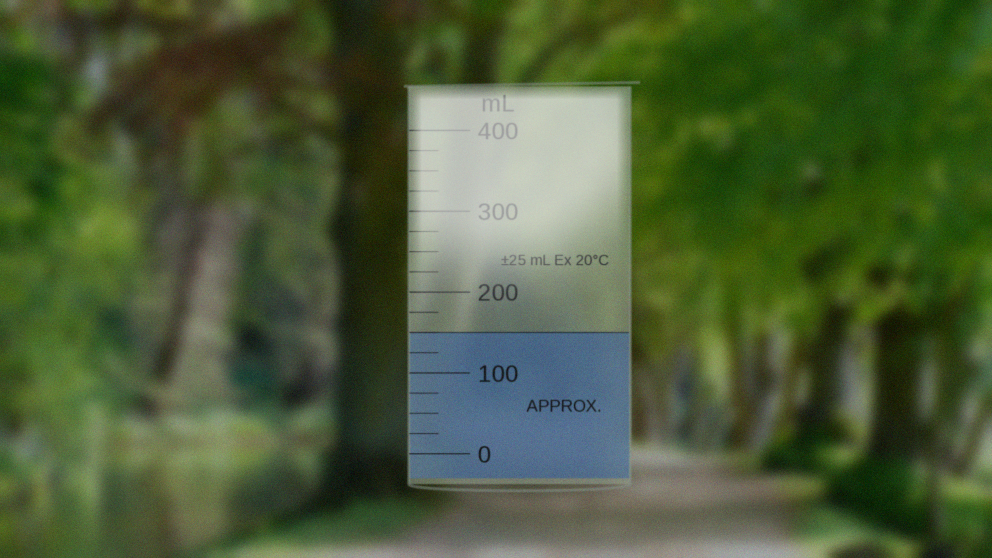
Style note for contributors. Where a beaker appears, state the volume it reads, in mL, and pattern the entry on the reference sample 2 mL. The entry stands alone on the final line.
150 mL
